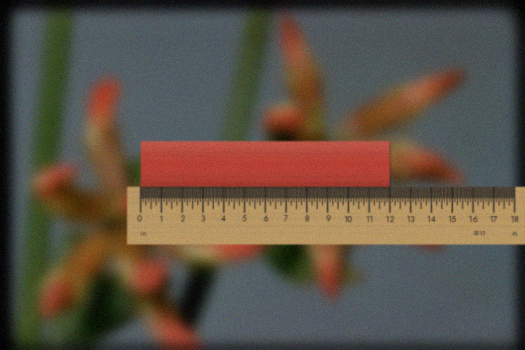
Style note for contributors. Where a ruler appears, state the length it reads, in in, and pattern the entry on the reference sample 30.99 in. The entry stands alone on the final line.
12 in
